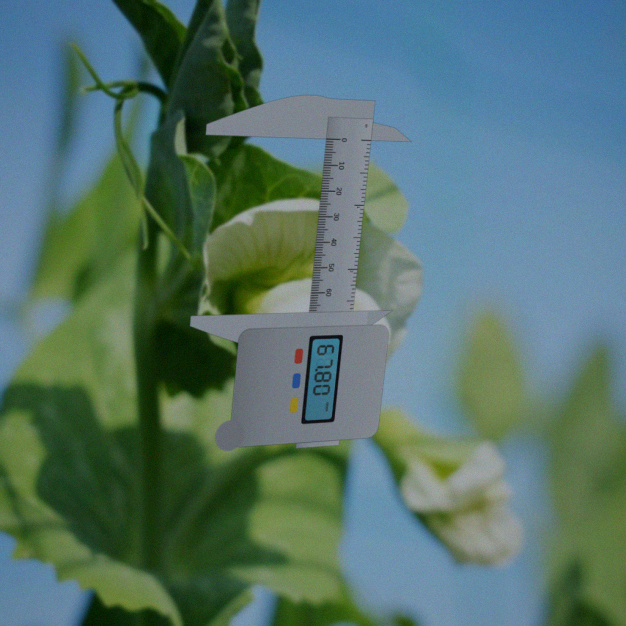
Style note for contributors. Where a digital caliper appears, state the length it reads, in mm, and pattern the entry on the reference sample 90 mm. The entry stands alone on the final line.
67.80 mm
